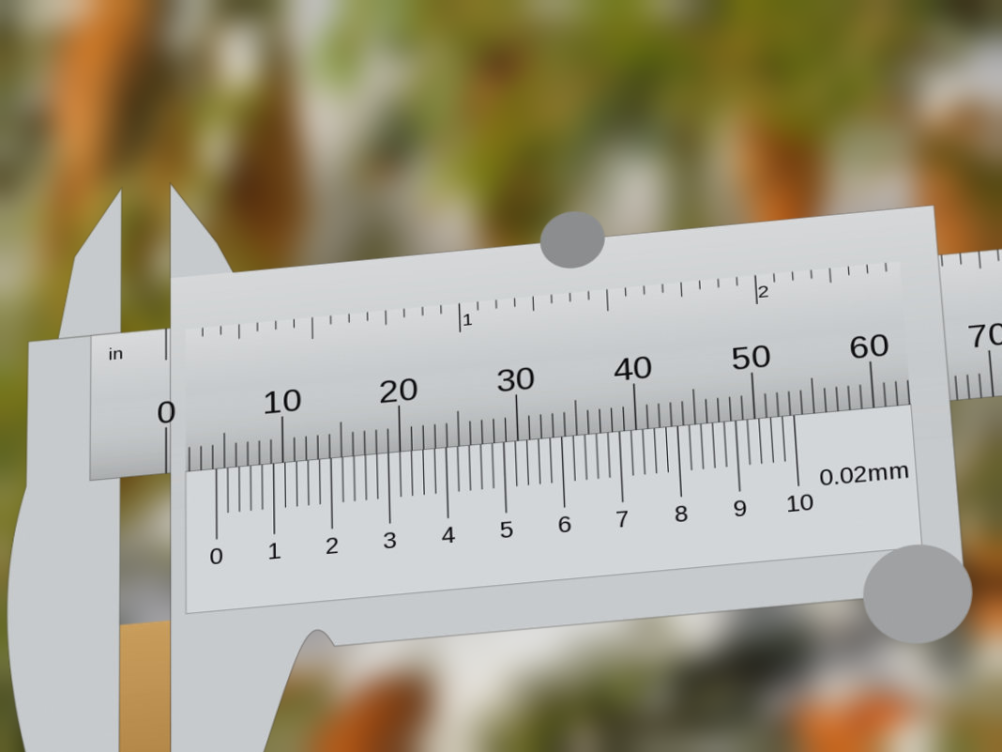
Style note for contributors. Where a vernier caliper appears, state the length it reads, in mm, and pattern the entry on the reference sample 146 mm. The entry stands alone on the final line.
4.3 mm
